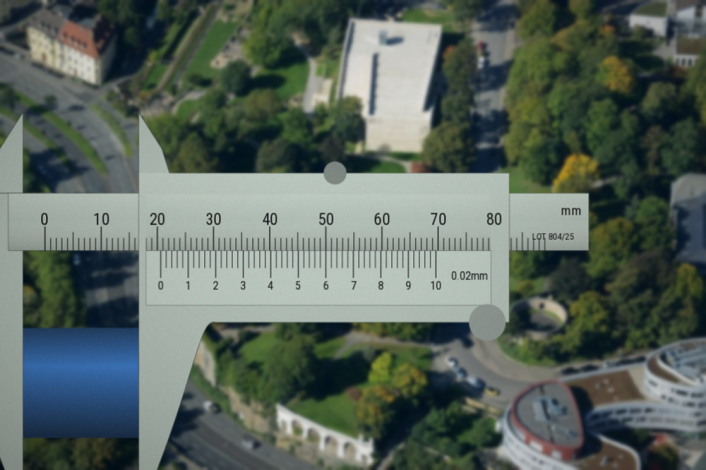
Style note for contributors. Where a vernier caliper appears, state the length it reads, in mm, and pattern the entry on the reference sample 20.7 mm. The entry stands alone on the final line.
20.6 mm
